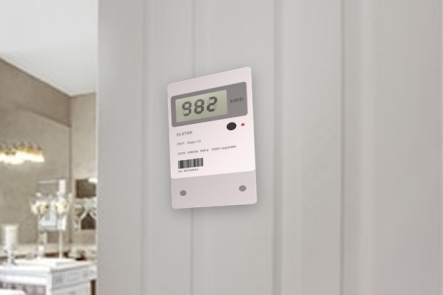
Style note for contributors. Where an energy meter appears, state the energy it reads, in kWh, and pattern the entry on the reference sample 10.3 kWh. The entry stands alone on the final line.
982 kWh
